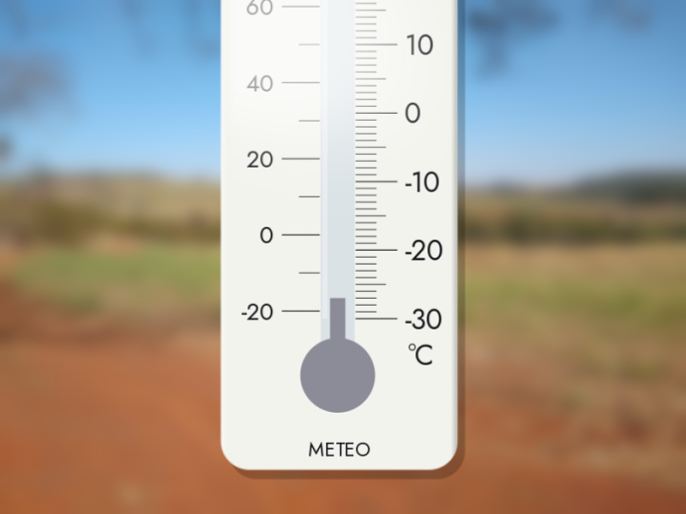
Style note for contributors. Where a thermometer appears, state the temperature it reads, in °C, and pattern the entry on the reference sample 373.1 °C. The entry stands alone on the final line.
-27 °C
